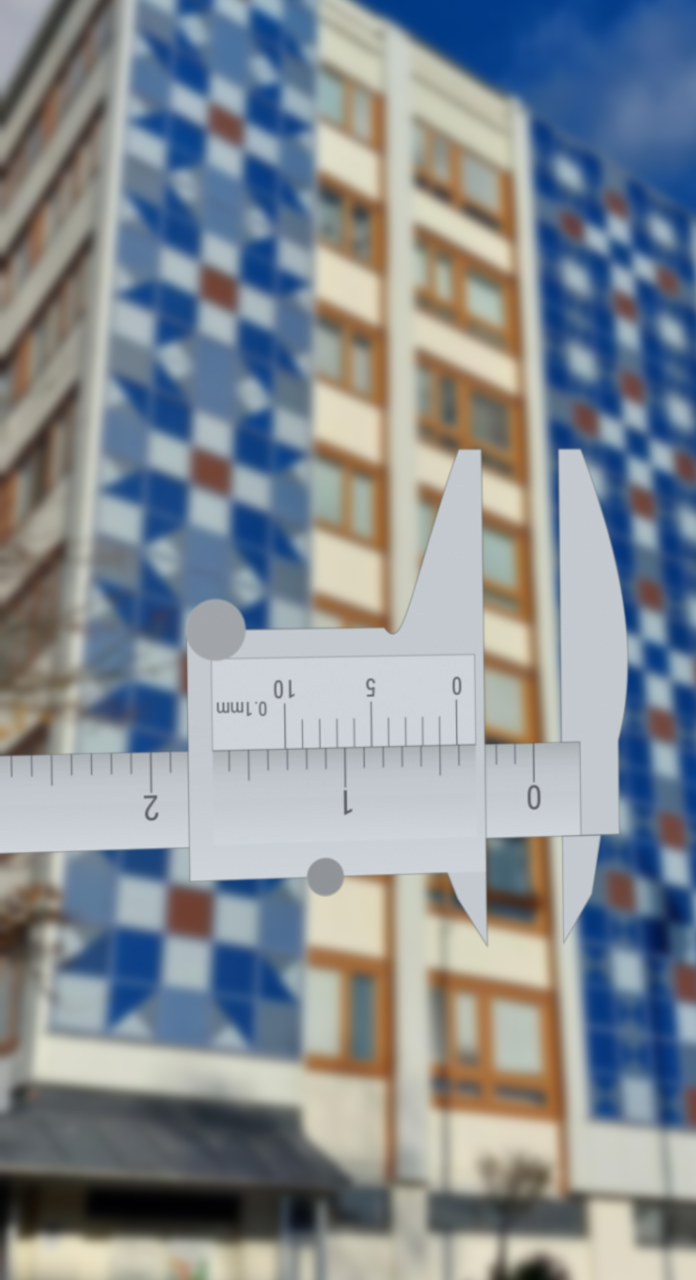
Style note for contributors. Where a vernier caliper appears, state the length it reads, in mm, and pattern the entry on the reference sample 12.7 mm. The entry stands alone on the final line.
4.1 mm
